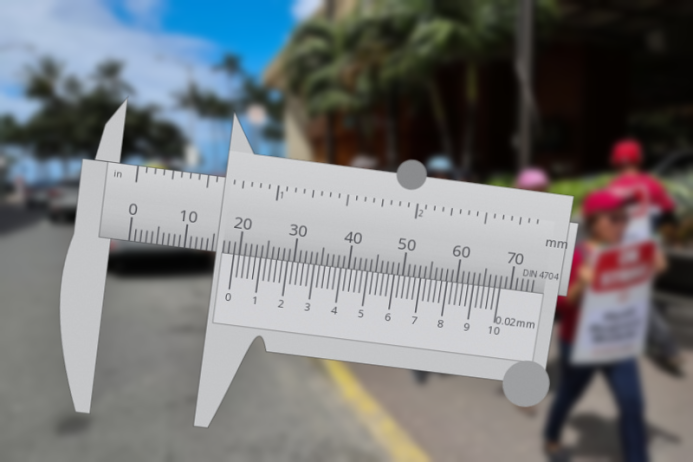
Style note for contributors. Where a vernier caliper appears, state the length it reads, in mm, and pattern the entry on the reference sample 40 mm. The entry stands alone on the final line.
19.0 mm
